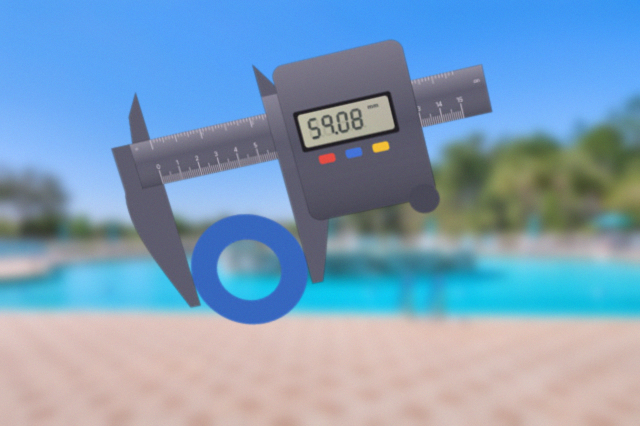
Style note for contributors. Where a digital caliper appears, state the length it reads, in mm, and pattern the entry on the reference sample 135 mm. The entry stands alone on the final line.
59.08 mm
